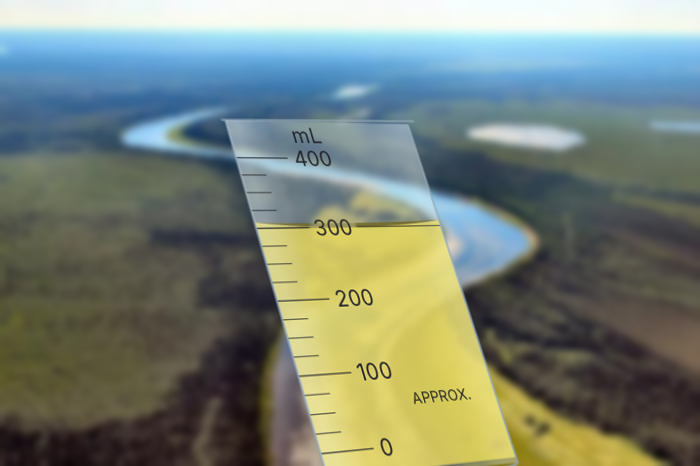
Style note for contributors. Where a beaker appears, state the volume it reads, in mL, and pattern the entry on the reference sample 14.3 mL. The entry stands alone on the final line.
300 mL
